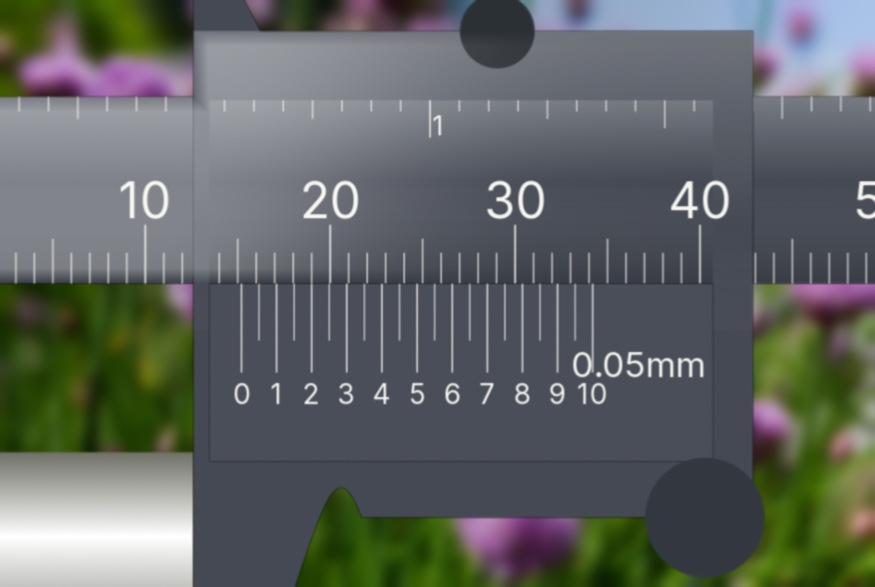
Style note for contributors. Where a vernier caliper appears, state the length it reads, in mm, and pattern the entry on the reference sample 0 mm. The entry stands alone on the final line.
15.2 mm
